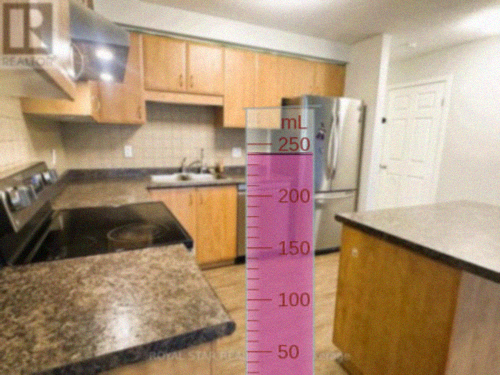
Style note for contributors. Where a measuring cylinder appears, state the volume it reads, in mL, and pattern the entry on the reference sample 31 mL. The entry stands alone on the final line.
240 mL
